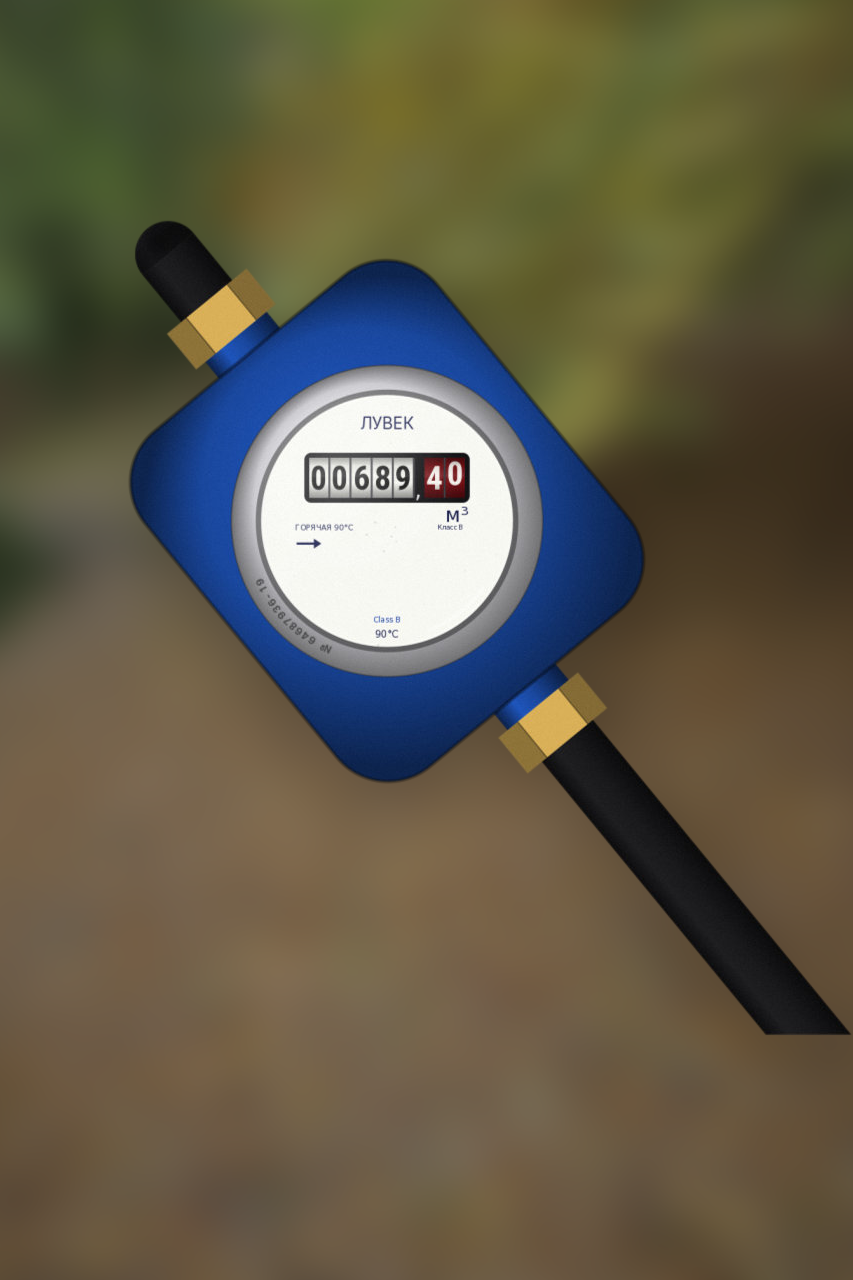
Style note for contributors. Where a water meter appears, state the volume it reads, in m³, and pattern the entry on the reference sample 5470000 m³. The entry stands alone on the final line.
689.40 m³
